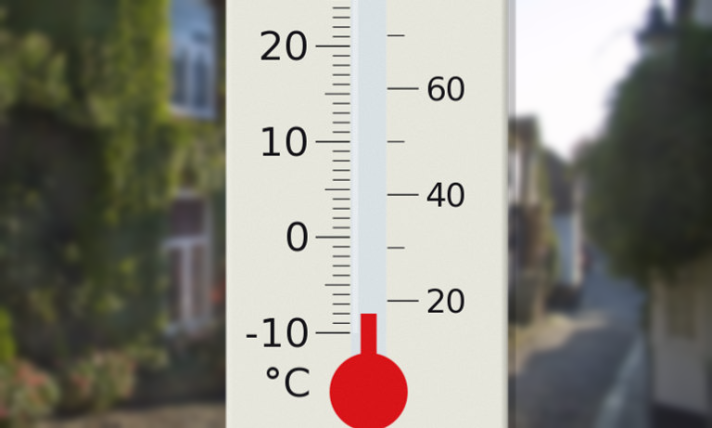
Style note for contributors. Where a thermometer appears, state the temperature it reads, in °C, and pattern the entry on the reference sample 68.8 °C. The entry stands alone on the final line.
-8 °C
